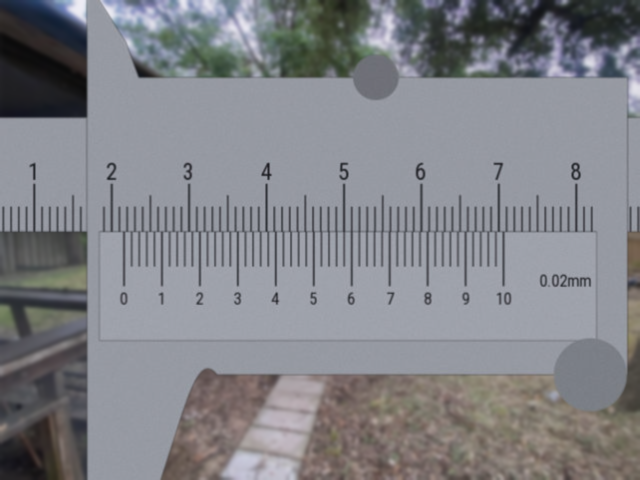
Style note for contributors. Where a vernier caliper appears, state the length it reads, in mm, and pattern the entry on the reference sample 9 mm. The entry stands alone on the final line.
21.6 mm
